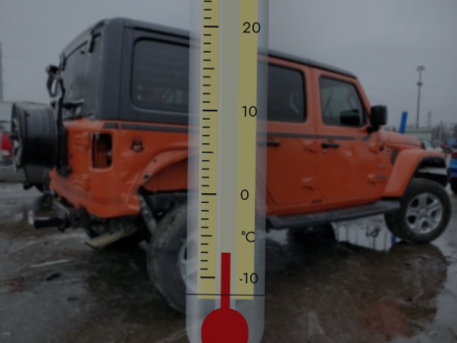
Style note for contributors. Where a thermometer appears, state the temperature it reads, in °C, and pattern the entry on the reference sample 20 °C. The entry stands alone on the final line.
-7 °C
